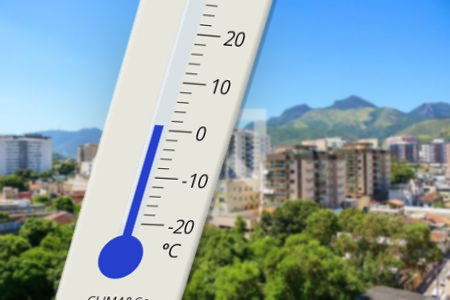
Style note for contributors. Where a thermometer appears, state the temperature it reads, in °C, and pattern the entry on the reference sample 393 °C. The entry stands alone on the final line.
1 °C
